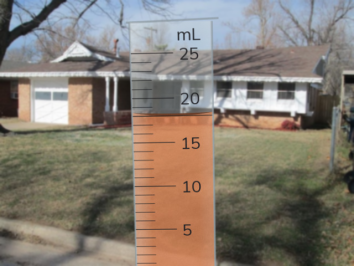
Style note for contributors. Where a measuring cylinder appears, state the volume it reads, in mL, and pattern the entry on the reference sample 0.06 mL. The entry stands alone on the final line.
18 mL
